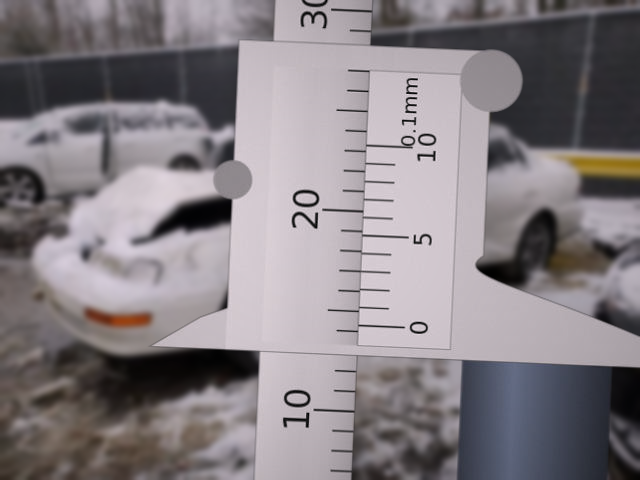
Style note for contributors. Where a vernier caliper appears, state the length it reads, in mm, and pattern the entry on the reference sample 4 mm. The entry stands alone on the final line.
14.3 mm
